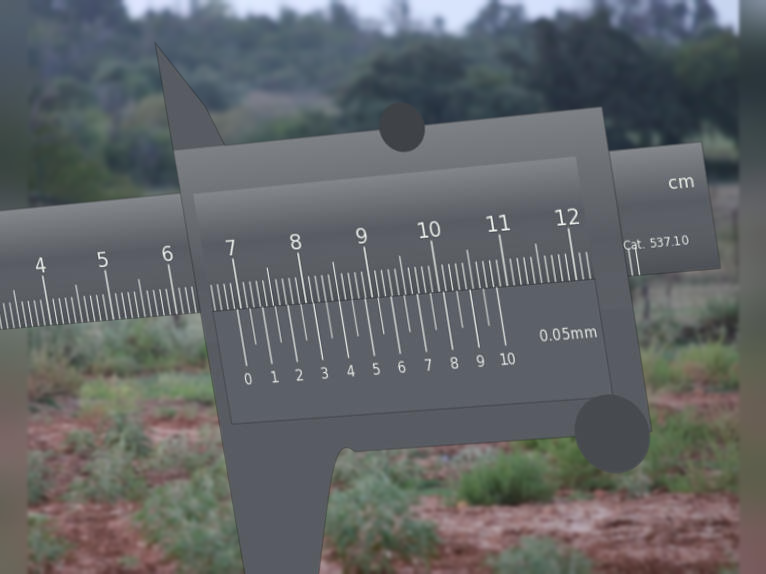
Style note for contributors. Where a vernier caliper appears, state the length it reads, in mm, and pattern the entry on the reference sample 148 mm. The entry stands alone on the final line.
69.4 mm
